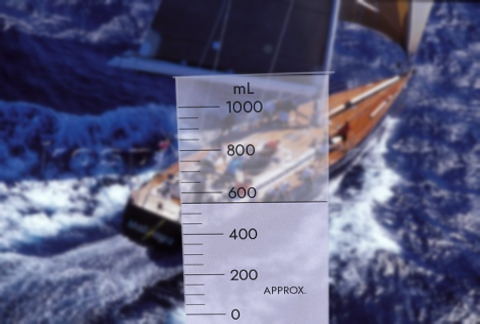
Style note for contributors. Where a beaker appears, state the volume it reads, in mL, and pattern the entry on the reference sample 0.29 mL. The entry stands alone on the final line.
550 mL
